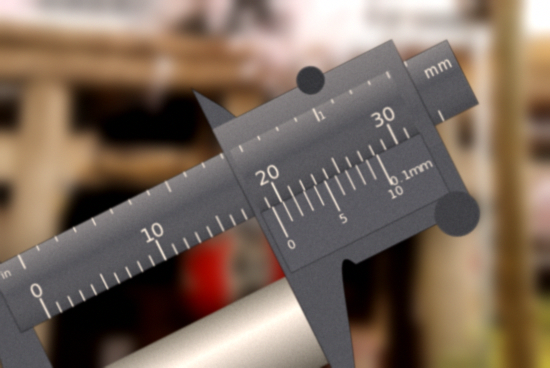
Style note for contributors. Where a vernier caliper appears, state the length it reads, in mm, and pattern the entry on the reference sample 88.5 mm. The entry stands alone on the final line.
19.2 mm
